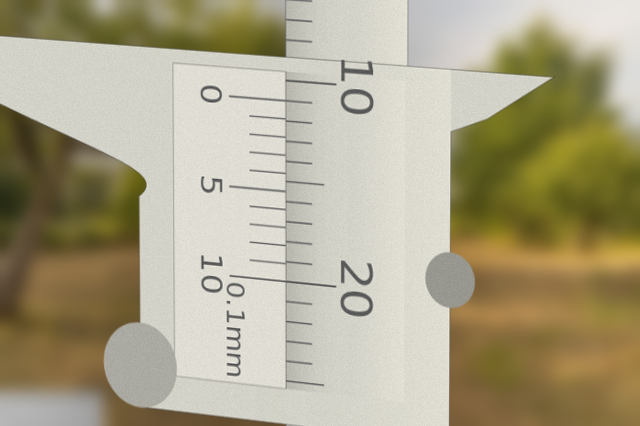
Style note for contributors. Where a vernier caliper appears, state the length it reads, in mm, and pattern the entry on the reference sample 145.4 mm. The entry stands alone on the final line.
11.0 mm
